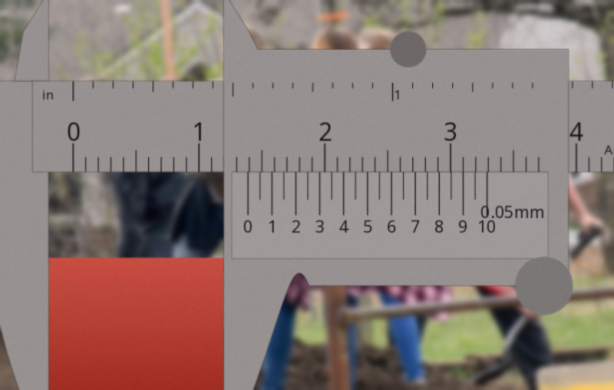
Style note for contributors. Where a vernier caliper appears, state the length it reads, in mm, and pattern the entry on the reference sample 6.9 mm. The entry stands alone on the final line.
13.9 mm
